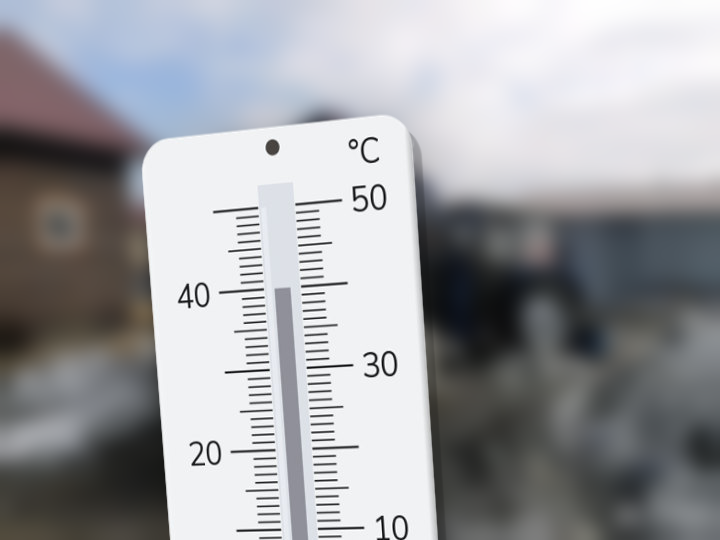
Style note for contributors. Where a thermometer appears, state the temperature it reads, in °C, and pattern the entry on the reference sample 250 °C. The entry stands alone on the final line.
40 °C
